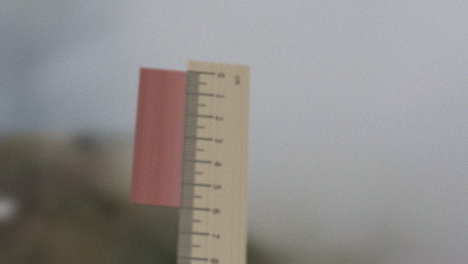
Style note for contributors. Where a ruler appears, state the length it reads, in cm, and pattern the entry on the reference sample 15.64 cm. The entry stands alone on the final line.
6 cm
